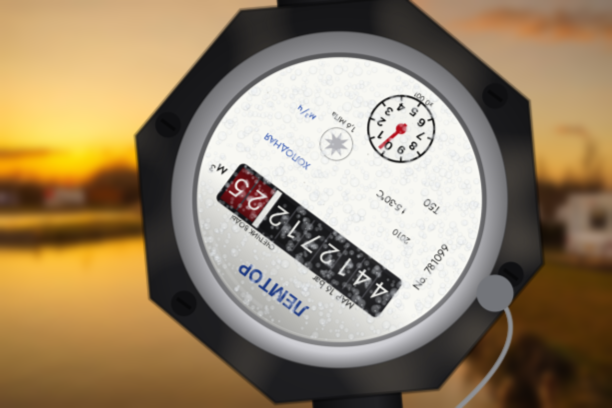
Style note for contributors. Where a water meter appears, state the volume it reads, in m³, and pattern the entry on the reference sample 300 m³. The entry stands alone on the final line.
4412712.250 m³
